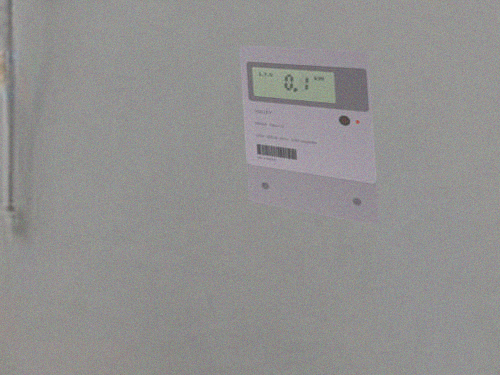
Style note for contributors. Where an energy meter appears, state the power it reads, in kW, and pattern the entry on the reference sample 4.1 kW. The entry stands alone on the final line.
0.1 kW
